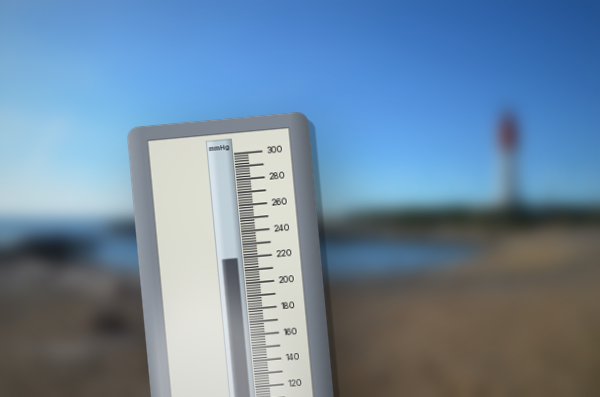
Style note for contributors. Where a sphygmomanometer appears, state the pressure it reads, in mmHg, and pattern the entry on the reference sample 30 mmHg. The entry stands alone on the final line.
220 mmHg
